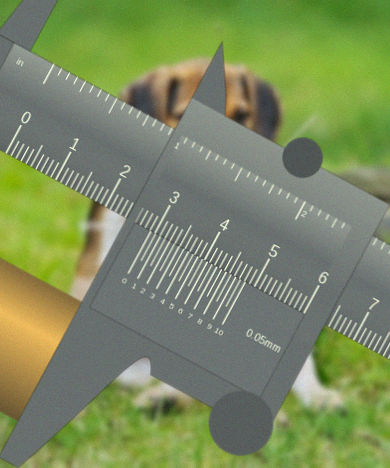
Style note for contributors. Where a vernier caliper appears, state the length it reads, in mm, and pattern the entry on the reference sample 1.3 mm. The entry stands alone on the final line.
29.2 mm
